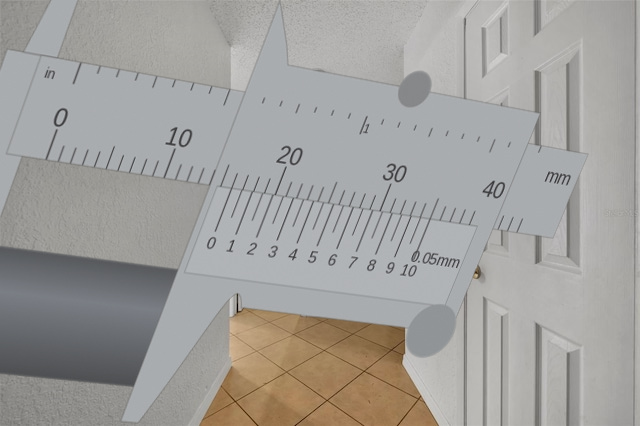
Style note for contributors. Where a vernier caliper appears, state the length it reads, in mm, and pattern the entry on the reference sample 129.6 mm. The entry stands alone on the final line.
16.0 mm
